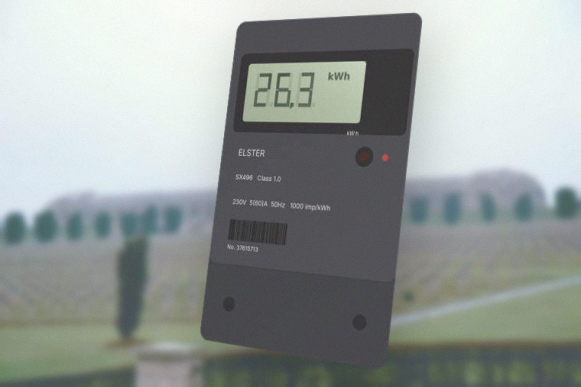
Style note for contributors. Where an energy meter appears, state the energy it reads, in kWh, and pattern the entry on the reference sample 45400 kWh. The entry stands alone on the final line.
26.3 kWh
